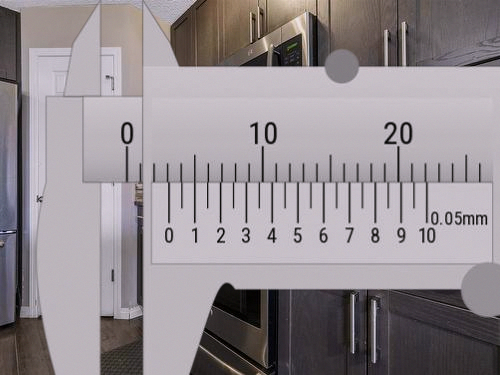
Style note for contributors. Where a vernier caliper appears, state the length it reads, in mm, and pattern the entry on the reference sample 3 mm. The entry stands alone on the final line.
3.1 mm
